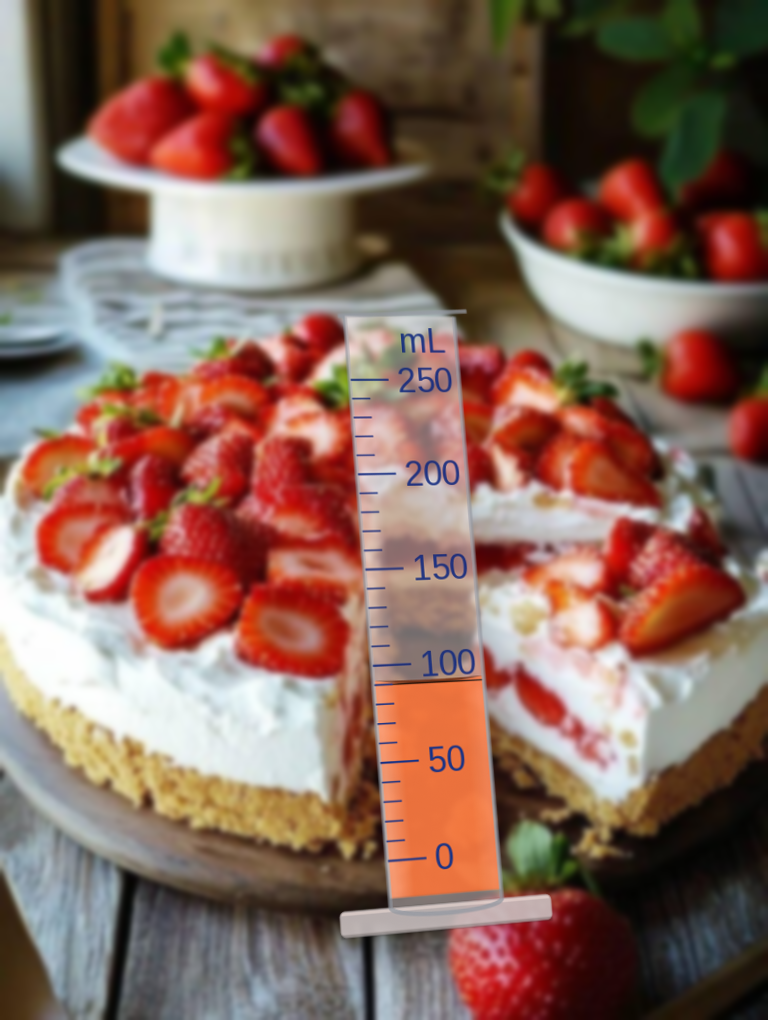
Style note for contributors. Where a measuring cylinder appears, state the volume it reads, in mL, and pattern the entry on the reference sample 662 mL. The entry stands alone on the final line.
90 mL
